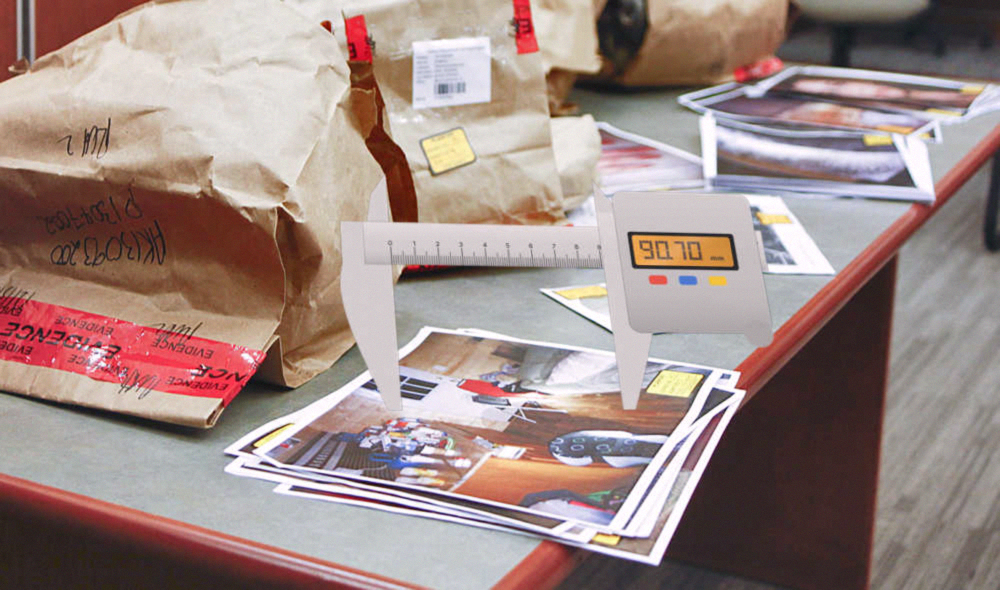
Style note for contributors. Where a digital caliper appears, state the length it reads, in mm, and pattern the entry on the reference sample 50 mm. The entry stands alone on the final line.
90.70 mm
